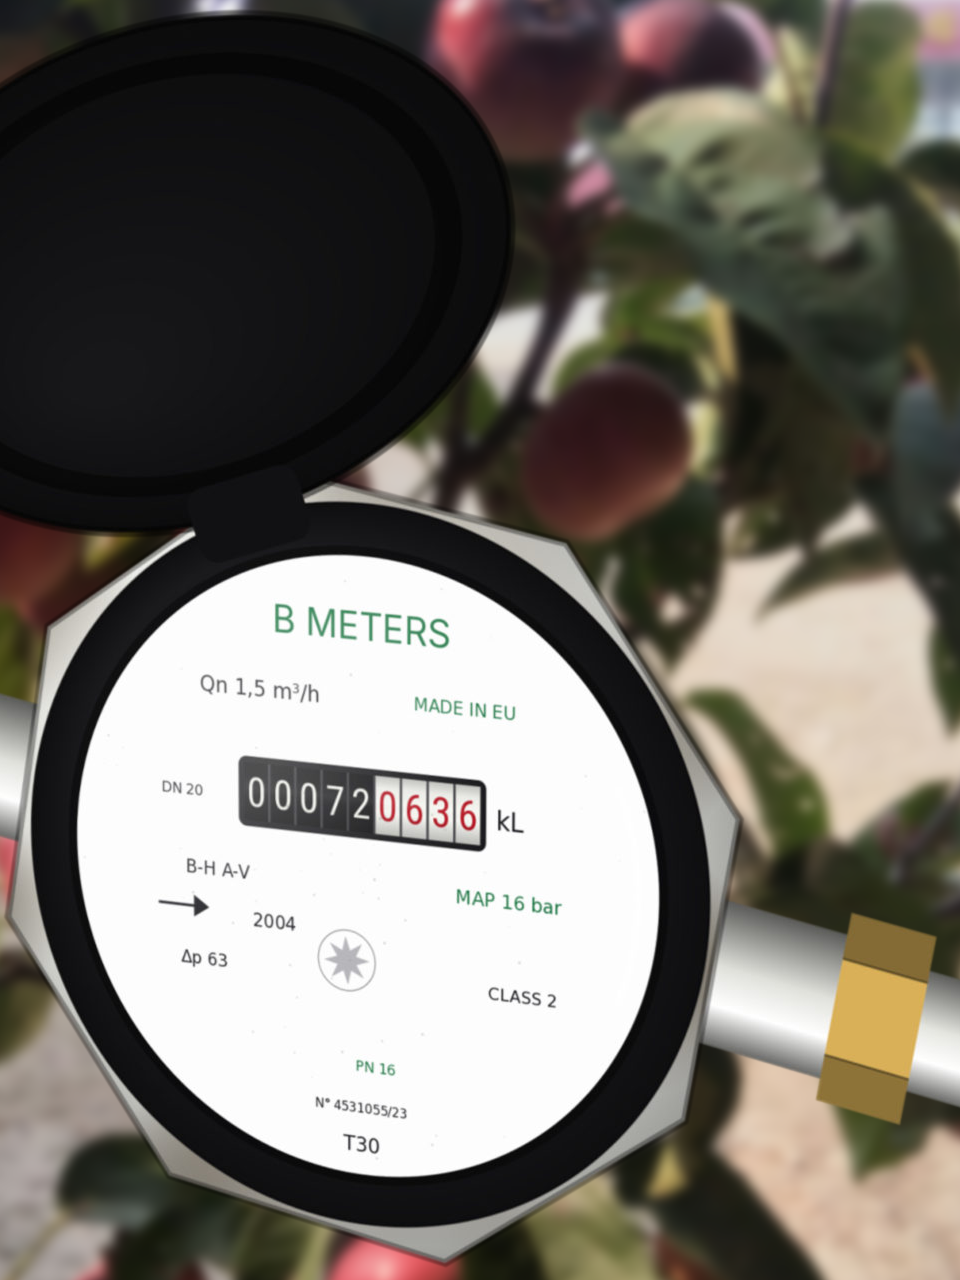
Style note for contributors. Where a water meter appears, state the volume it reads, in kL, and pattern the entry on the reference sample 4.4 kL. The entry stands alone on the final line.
72.0636 kL
